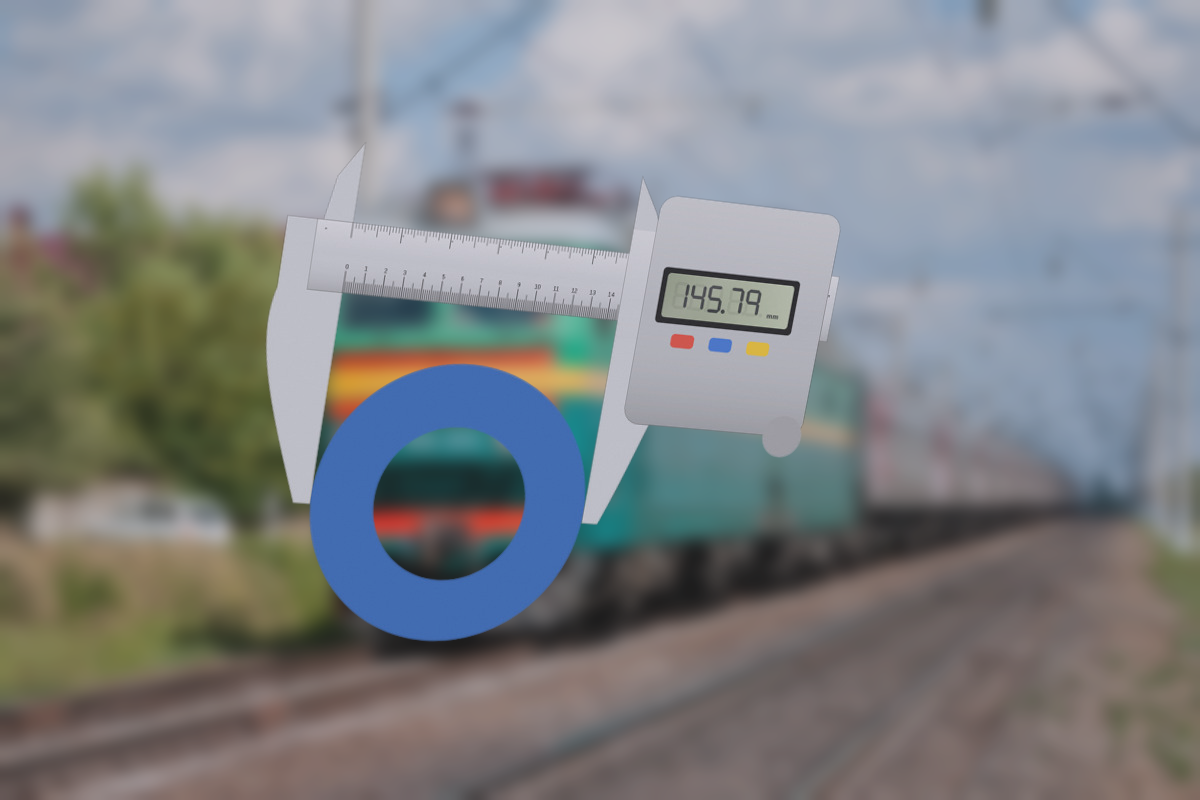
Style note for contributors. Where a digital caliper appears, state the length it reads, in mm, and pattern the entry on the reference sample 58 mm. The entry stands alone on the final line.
145.79 mm
